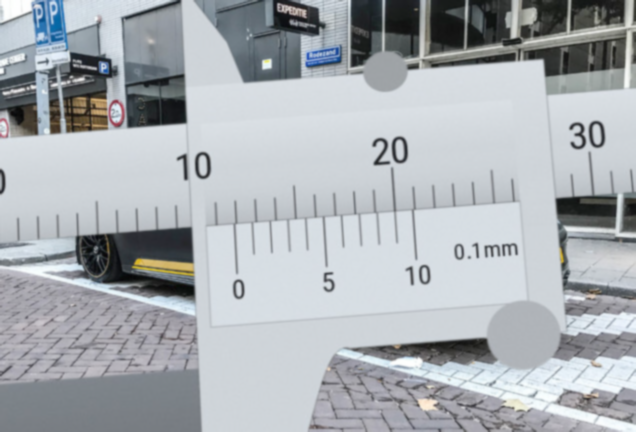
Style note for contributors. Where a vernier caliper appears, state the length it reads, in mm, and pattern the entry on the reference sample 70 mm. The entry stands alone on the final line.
11.9 mm
